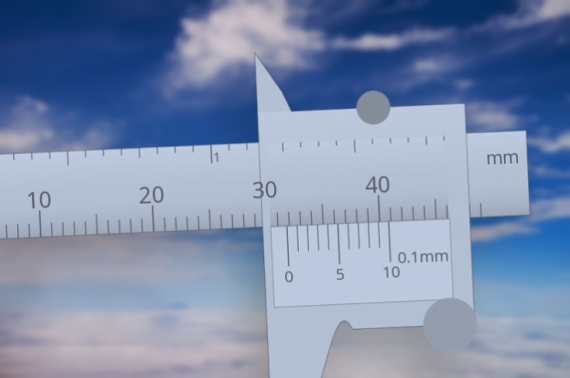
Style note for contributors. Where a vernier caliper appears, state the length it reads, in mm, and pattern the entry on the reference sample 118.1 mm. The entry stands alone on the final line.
31.8 mm
